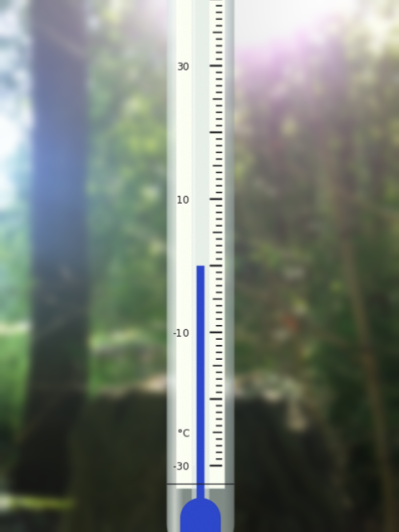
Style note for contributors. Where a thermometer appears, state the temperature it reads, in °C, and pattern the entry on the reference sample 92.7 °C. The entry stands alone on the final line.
0 °C
